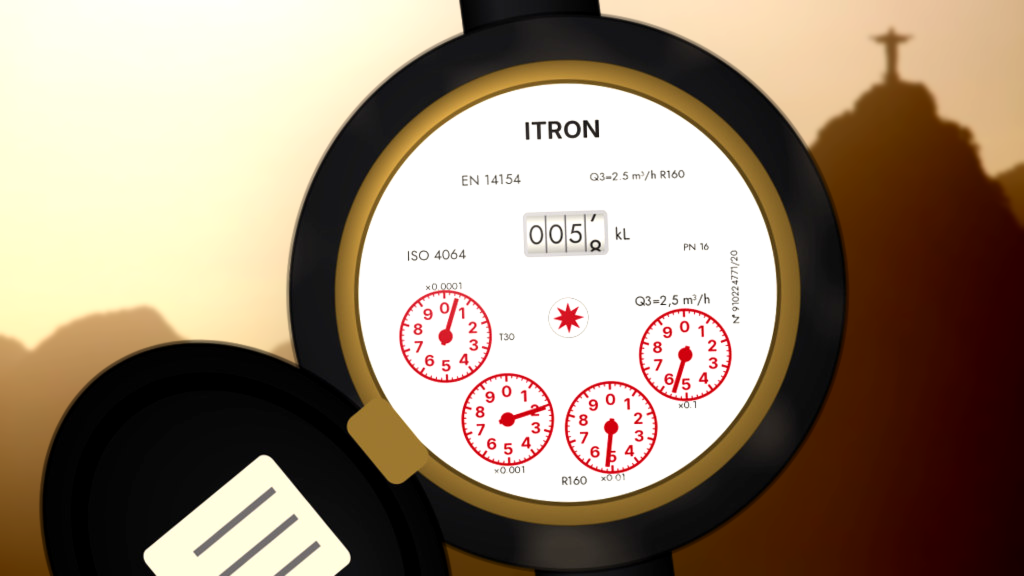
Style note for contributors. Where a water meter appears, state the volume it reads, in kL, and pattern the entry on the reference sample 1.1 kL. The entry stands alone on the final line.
57.5520 kL
